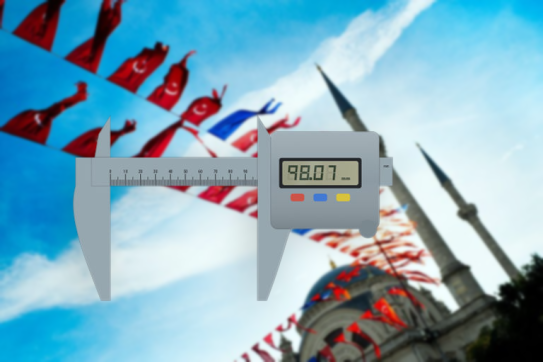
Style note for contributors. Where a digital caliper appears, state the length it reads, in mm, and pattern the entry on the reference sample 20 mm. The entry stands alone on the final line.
98.07 mm
